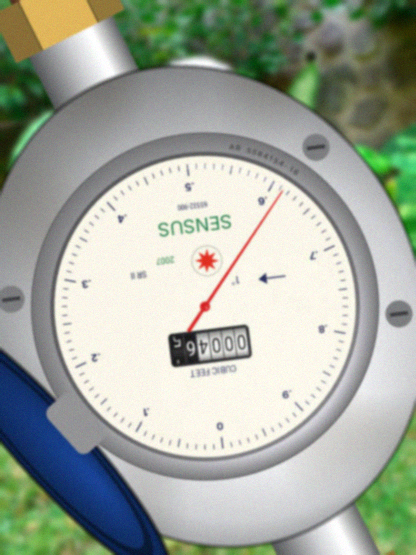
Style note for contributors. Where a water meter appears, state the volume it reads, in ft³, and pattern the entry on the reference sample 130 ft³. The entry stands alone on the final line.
464.61 ft³
